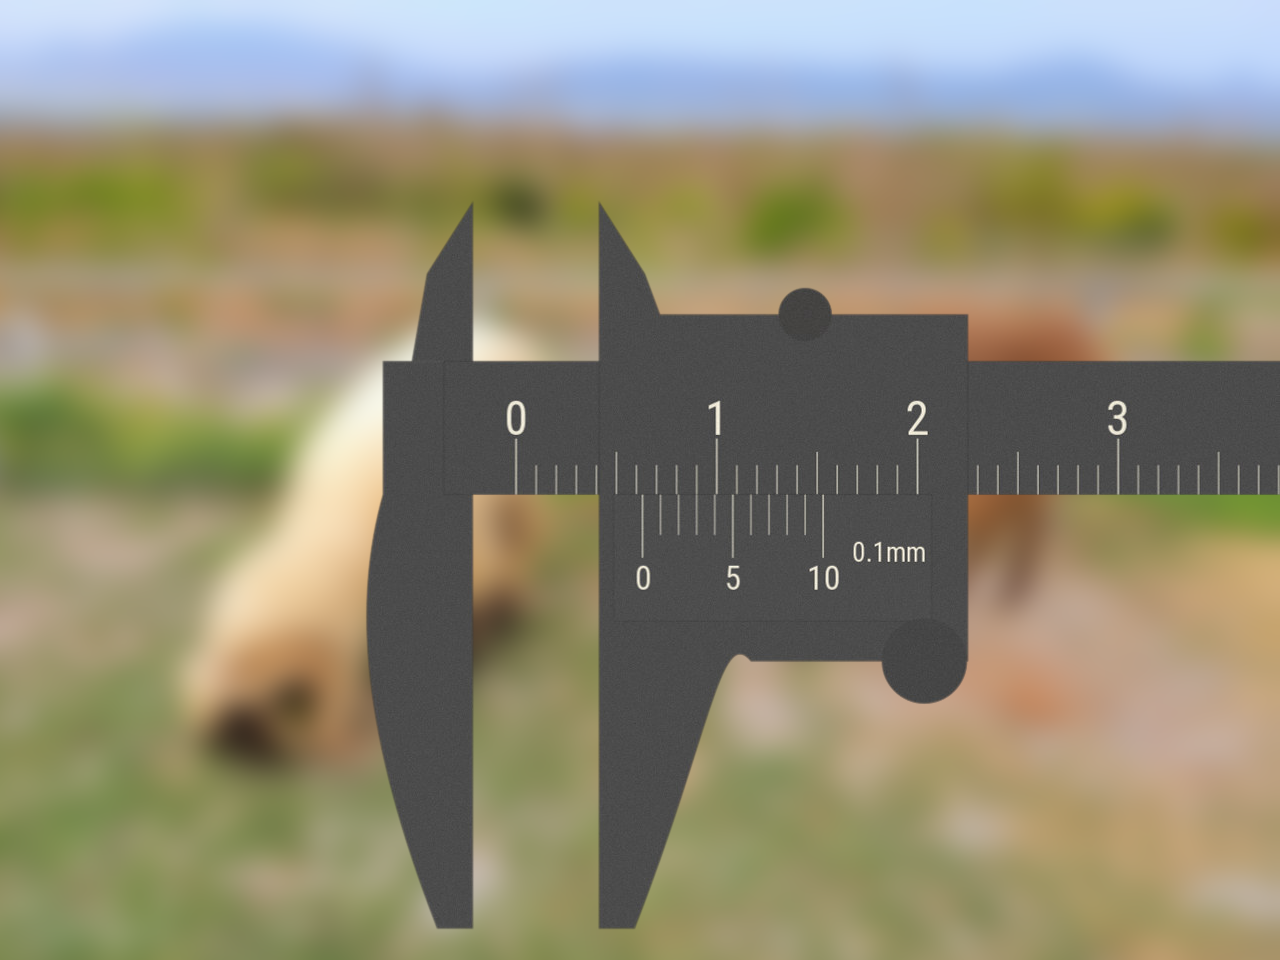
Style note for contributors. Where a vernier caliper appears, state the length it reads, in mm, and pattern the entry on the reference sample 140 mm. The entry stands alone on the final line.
6.3 mm
